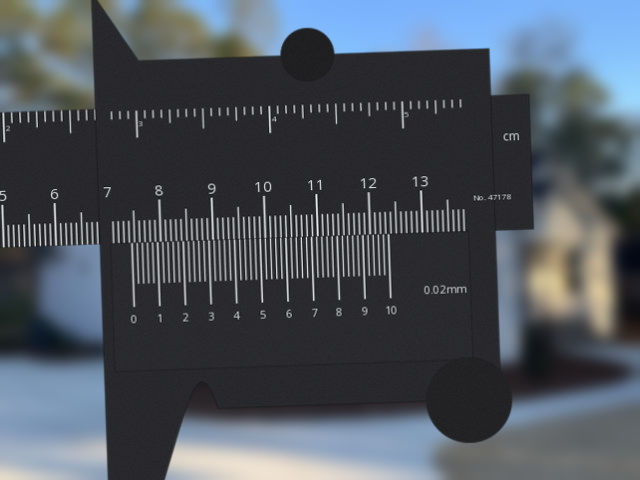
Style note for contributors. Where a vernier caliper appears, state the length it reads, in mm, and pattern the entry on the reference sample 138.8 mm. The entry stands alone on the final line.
74.5 mm
